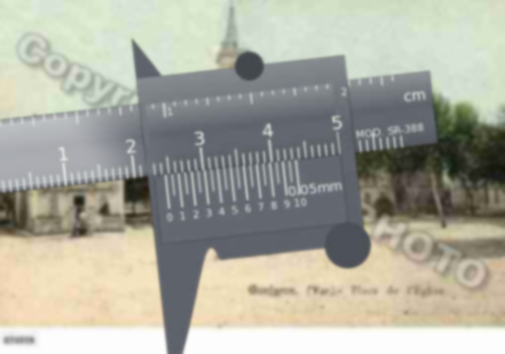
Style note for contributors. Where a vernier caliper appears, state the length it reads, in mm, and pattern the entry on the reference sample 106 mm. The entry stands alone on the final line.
24.5 mm
